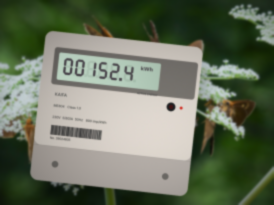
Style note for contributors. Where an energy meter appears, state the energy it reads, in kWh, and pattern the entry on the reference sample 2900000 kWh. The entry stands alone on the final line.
152.4 kWh
